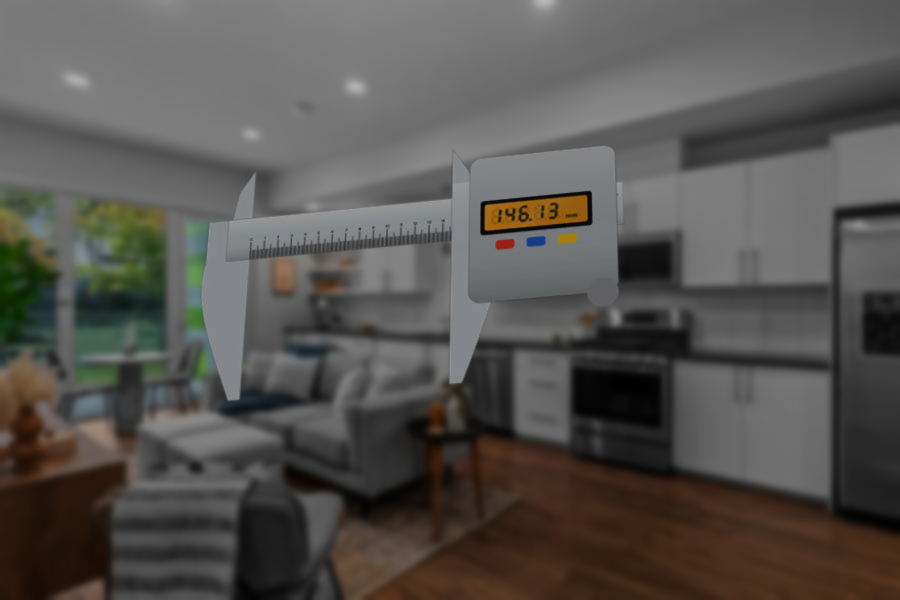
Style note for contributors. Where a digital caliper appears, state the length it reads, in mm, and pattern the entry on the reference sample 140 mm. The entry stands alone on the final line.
146.13 mm
